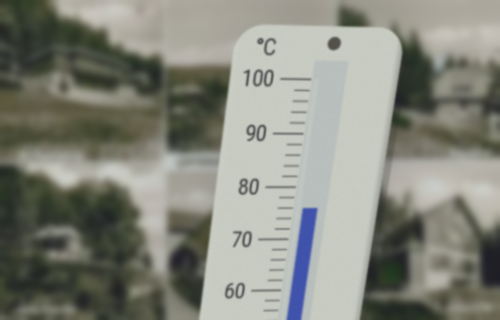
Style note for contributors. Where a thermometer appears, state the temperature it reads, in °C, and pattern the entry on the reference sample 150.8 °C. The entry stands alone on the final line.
76 °C
